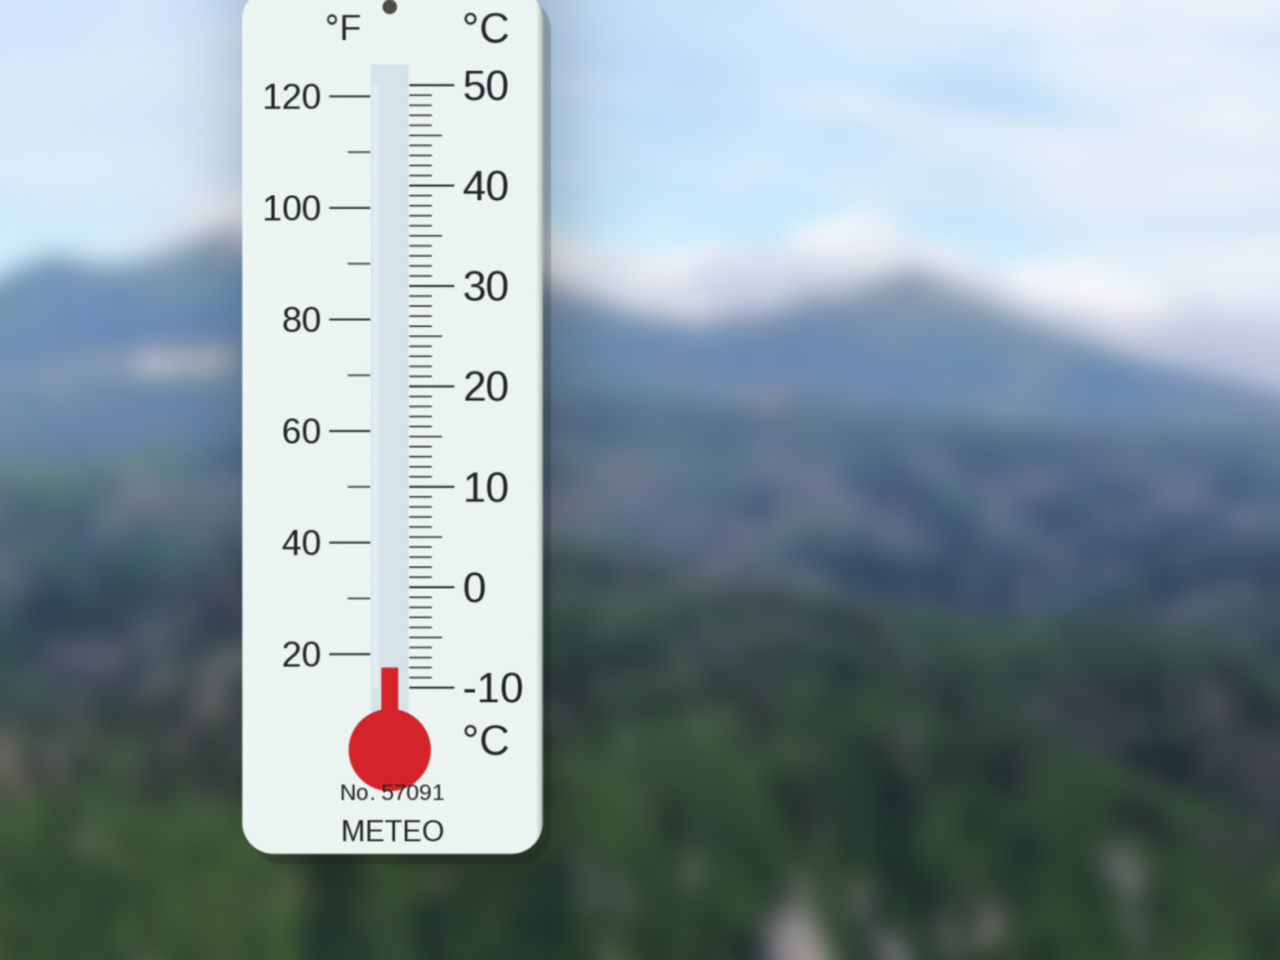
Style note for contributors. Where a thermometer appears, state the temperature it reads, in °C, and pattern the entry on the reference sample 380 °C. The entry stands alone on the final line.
-8 °C
